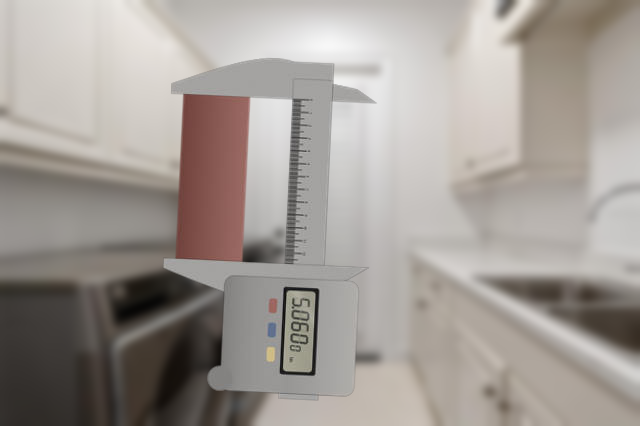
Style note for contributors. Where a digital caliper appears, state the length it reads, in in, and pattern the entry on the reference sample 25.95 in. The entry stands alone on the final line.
5.0600 in
